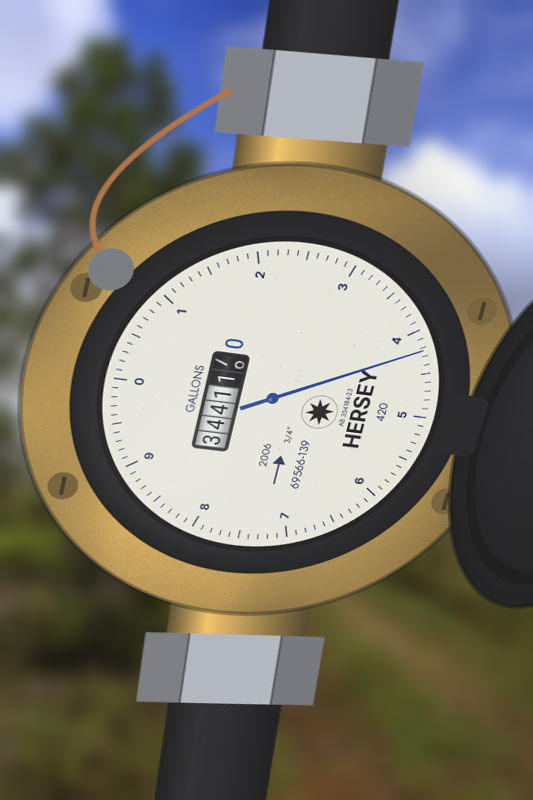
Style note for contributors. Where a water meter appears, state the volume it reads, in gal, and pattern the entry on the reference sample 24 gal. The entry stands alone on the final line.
3441174.2 gal
